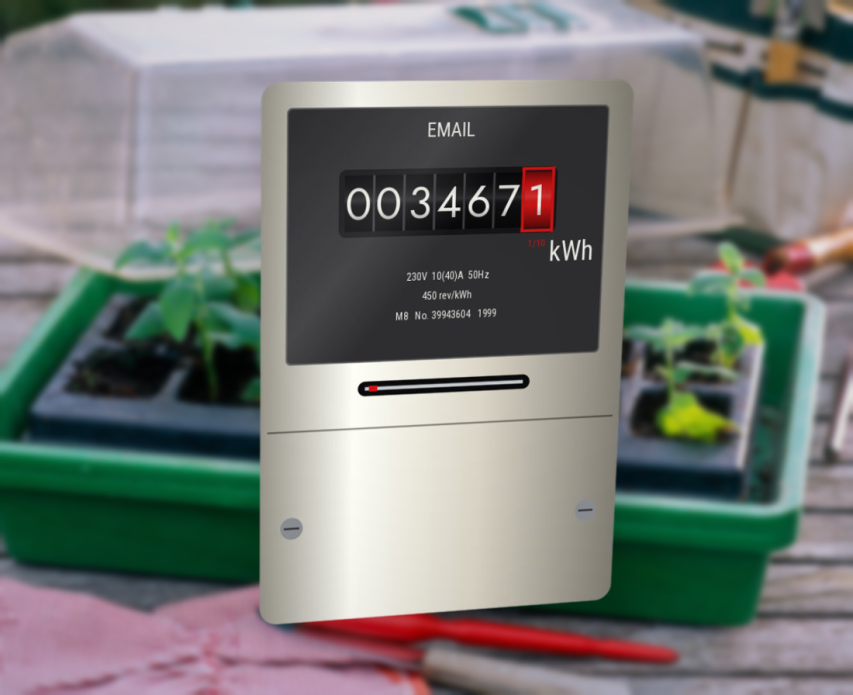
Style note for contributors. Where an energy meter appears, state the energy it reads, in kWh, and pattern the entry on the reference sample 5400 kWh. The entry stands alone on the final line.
3467.1 kWh
